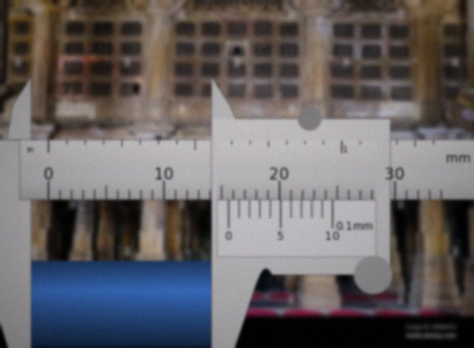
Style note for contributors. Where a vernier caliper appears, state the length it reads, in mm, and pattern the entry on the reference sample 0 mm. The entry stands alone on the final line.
15.6 mm
